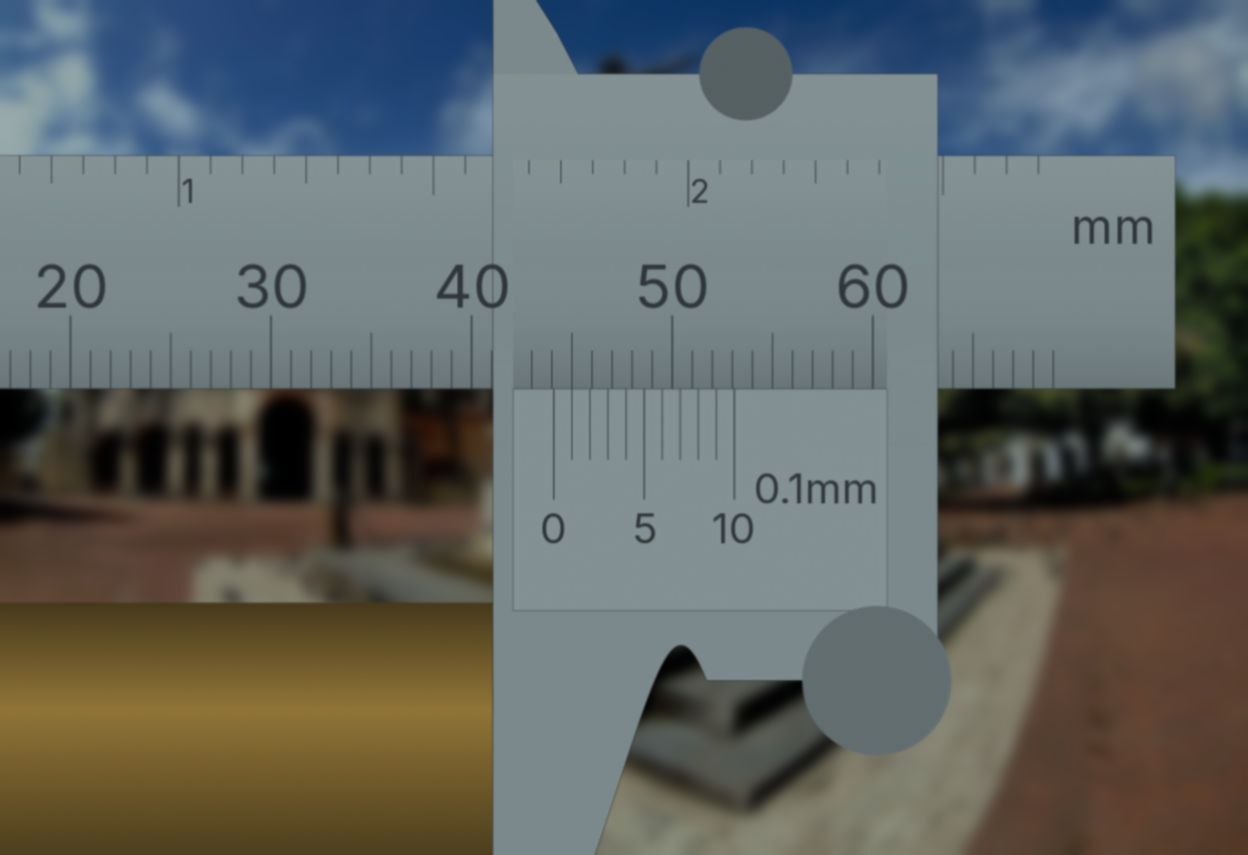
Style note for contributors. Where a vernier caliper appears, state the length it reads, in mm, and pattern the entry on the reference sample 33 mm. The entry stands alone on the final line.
44.1 mm
